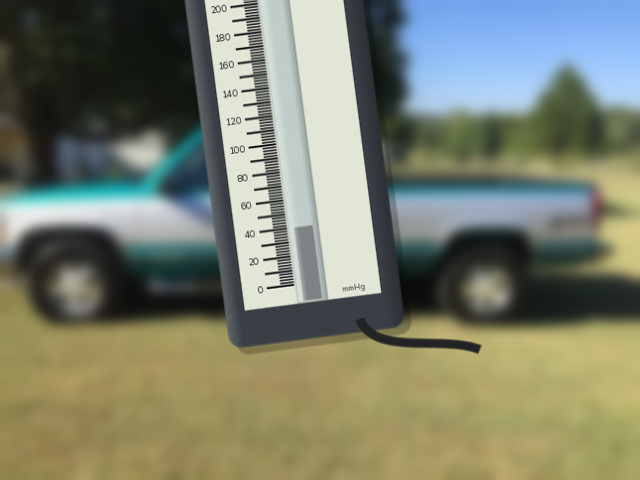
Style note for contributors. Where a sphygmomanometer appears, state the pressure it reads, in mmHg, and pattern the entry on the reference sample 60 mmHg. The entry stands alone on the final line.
40 mmHg
